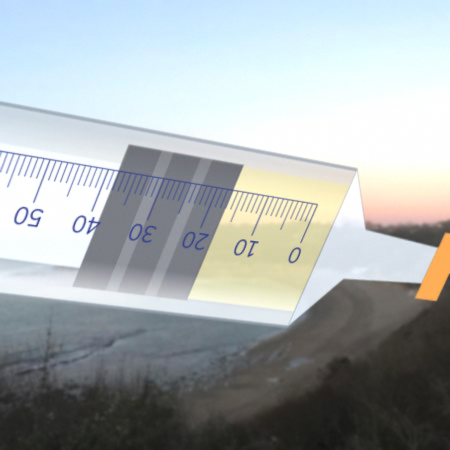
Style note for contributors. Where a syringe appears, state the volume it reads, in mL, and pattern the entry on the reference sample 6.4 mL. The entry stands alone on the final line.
17 mL
